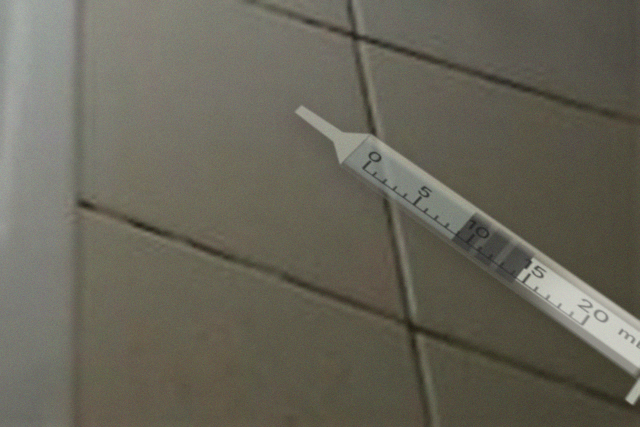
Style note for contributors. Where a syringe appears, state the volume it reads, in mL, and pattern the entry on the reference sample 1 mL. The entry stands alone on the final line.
9 mL
